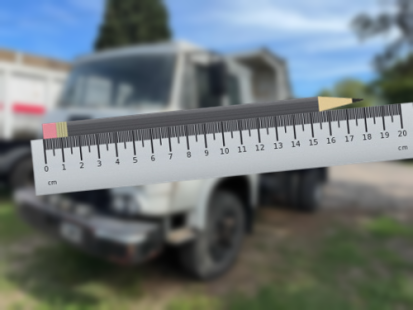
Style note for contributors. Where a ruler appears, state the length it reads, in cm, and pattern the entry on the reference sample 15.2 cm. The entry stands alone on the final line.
18 cm
